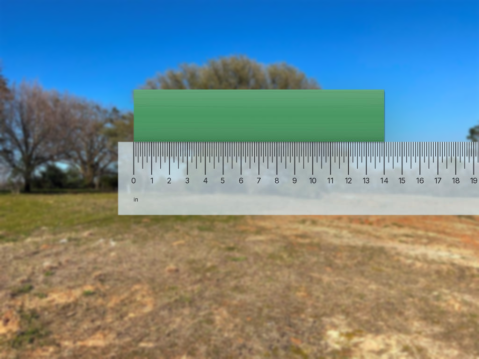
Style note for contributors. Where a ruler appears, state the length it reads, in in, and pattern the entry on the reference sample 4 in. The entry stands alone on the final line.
14 in
